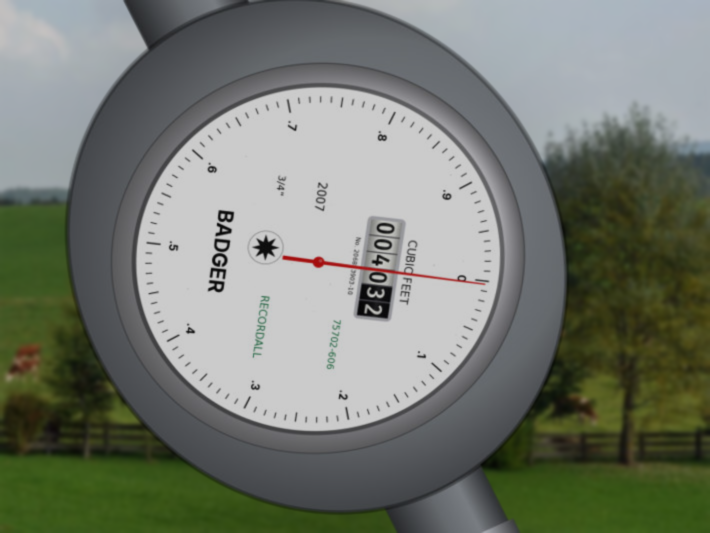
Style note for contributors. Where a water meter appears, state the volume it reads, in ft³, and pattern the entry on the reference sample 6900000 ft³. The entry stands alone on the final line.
4032.00 ft³
